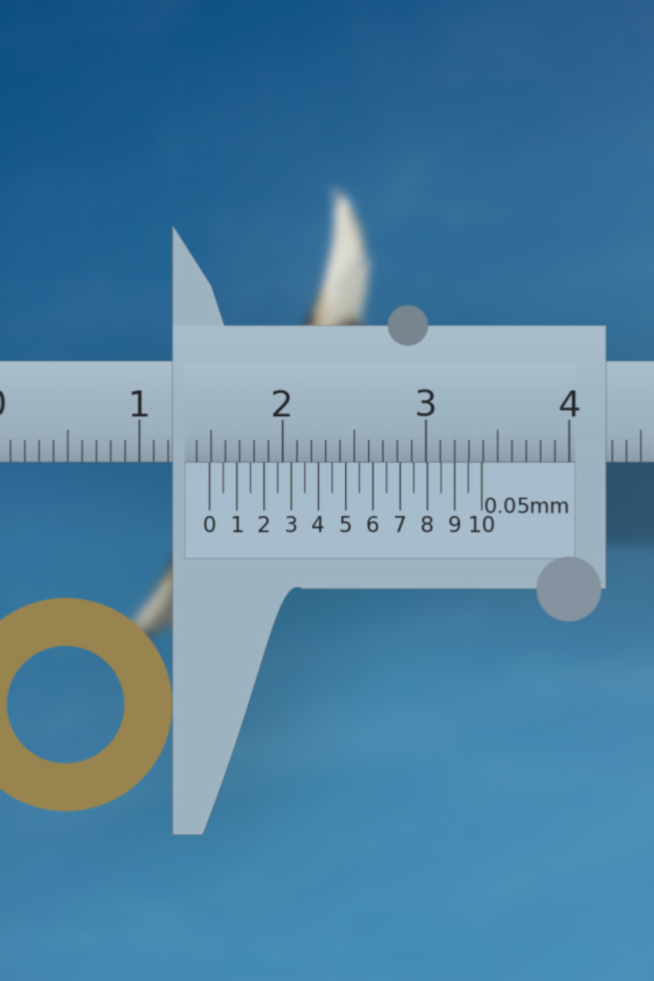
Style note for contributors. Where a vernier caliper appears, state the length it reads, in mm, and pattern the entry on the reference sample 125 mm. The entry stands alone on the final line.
14.9 mm
